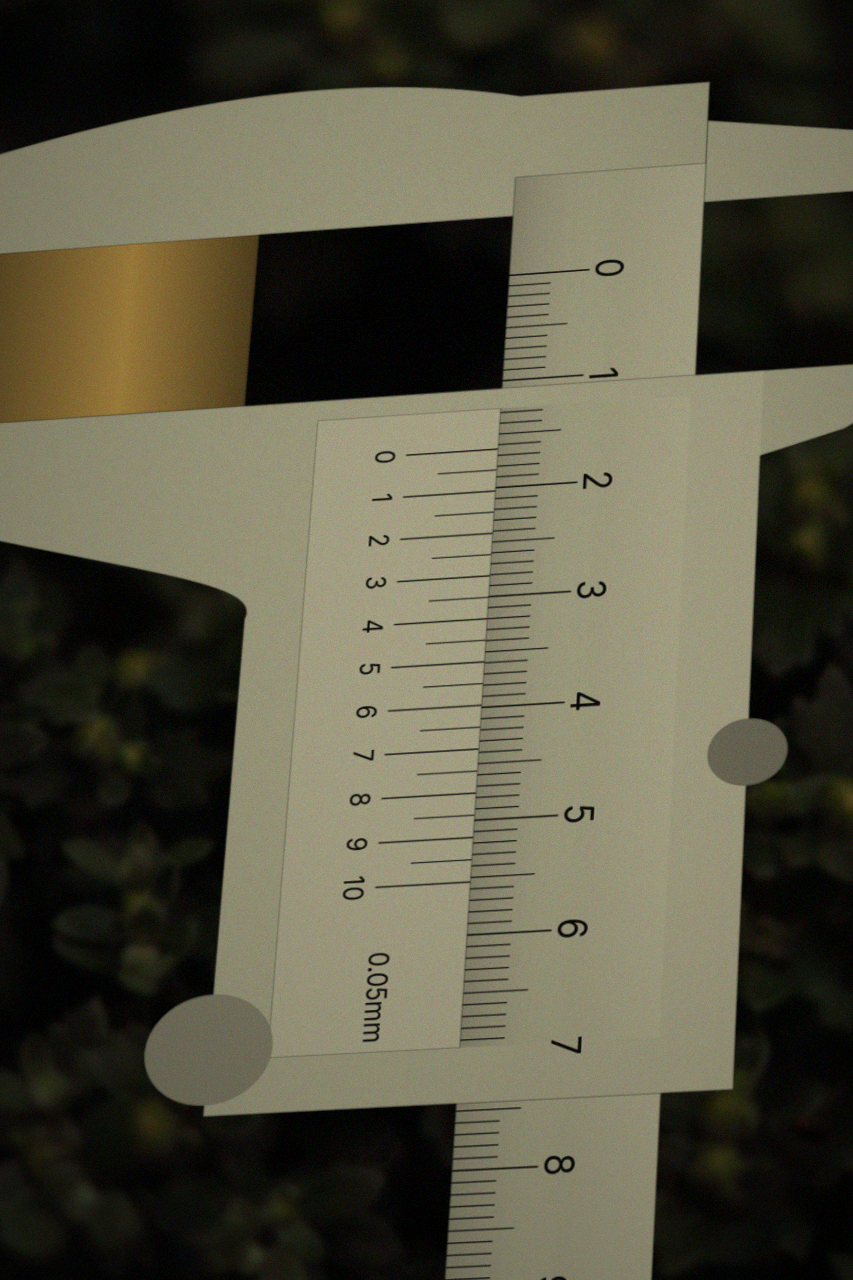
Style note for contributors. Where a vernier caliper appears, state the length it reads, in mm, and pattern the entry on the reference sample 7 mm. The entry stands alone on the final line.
16.4 mm
